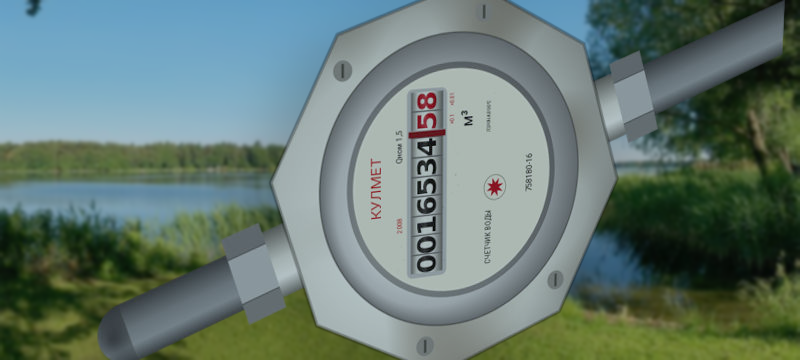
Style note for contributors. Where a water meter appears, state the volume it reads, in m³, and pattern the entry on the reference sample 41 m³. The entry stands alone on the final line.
16534.58 m³
